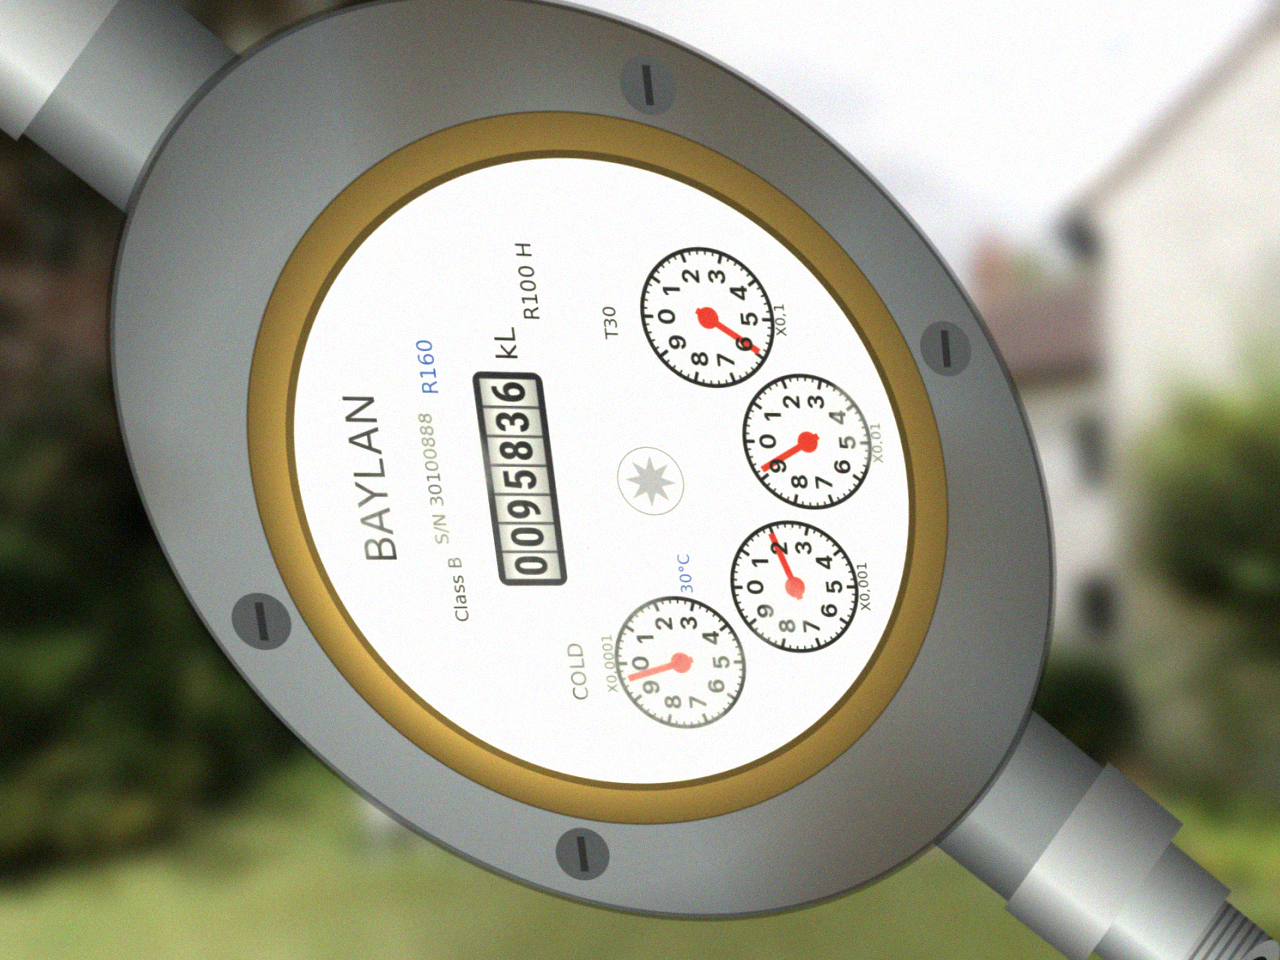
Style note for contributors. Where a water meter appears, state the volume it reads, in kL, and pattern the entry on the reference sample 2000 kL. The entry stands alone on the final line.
95836.5919 kL
